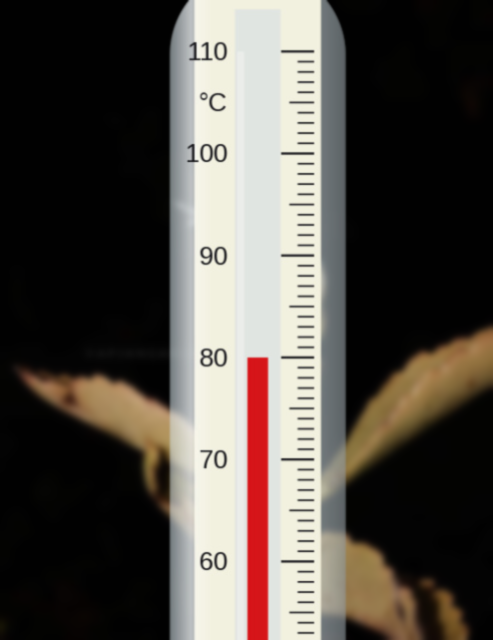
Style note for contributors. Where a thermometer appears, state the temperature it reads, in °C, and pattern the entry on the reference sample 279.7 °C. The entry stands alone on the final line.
80 °C
